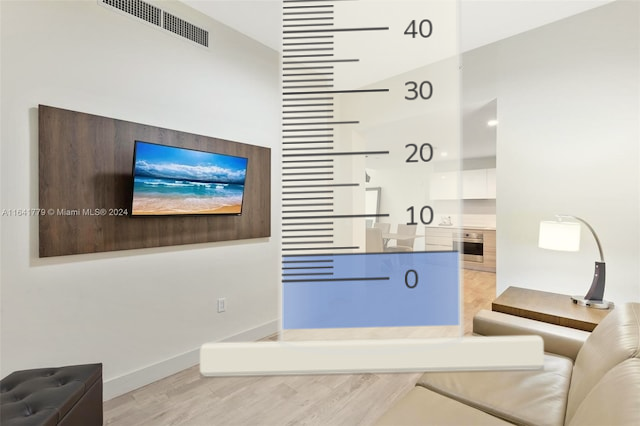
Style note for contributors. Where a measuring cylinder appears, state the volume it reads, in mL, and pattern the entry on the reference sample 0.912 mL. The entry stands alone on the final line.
4 mL
